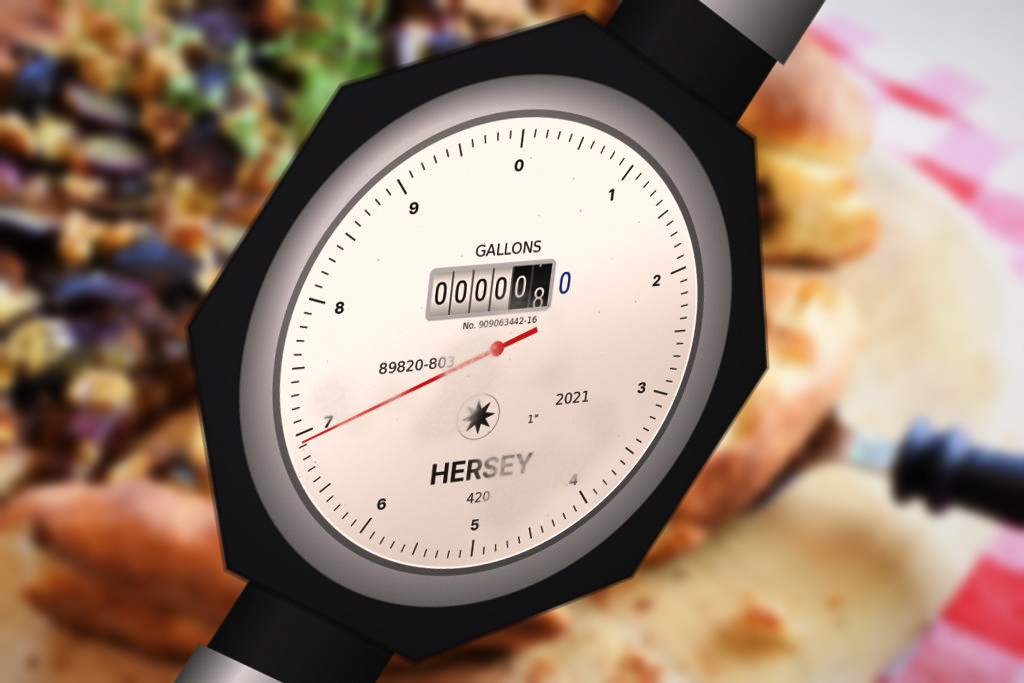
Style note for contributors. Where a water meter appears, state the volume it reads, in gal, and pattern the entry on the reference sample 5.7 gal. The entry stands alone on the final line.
76.9 gal
